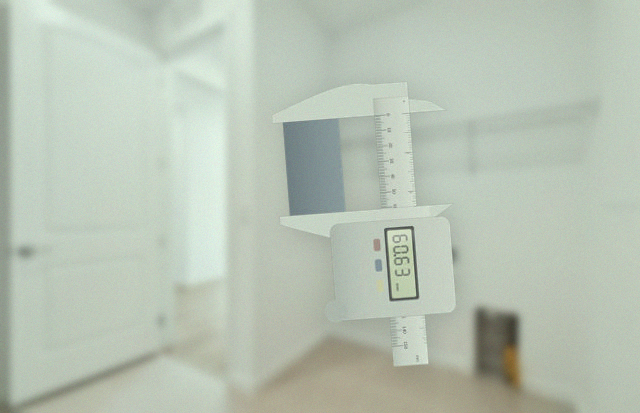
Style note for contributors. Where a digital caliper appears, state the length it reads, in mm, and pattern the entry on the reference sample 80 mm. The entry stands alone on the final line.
60.63 mm
